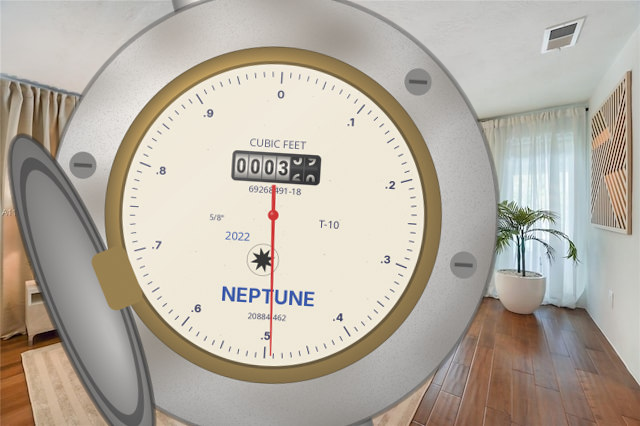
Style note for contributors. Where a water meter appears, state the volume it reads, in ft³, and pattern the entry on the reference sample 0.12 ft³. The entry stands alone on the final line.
359.49 ft³
